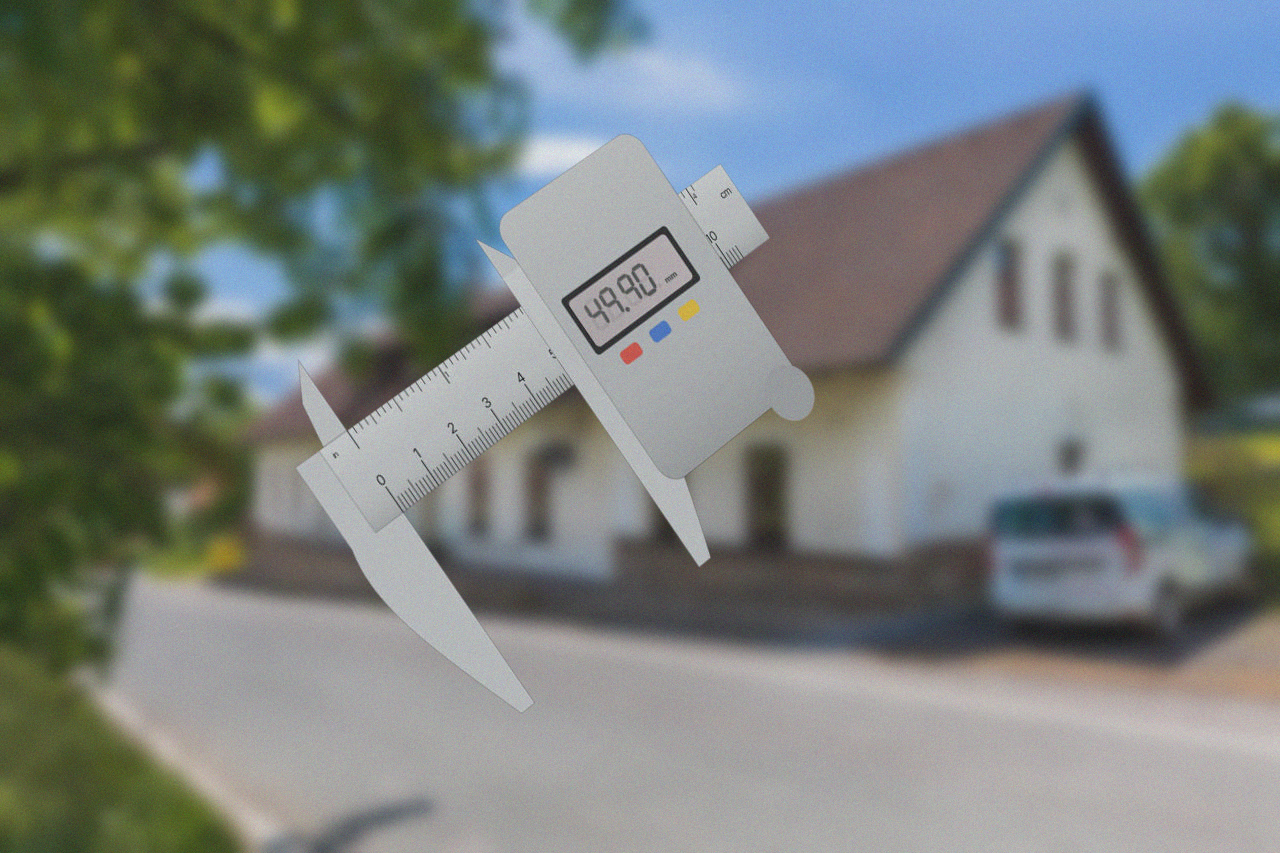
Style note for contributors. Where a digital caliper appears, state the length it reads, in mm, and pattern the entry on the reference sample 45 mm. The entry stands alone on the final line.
49.90 mm
